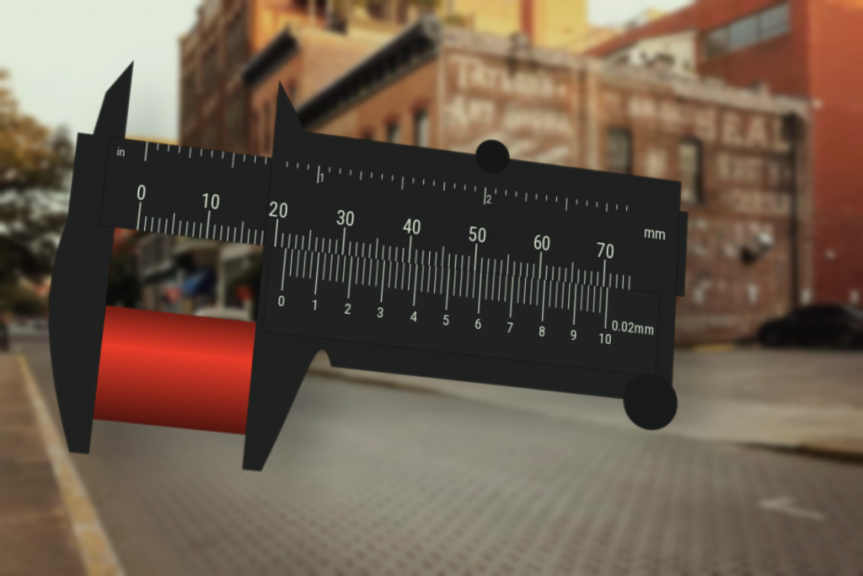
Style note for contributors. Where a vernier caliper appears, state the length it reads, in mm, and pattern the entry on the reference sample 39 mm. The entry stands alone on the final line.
21.6 mm
